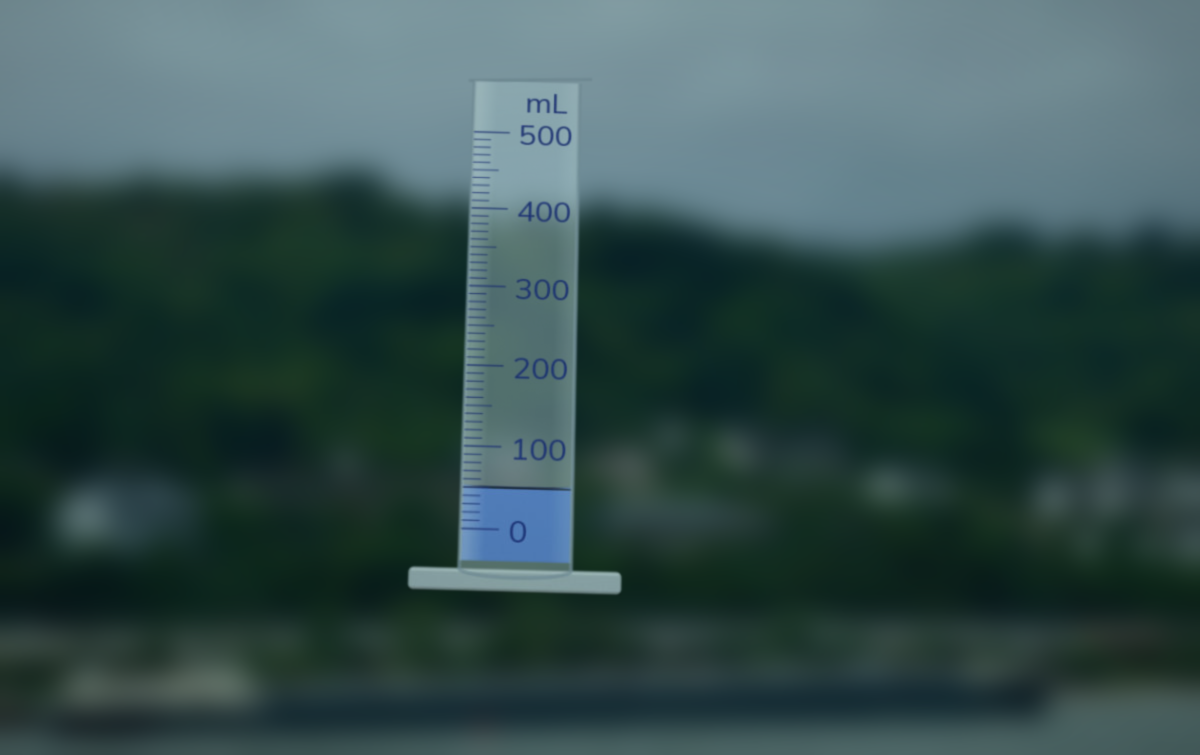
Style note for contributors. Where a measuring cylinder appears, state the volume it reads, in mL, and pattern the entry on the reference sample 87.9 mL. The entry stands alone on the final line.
50 mL
